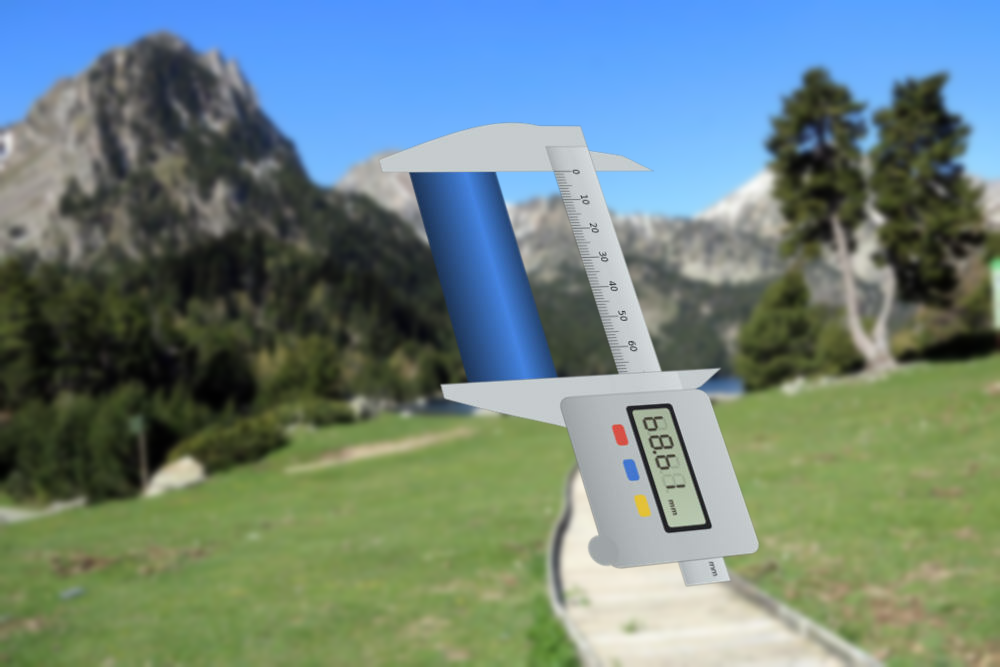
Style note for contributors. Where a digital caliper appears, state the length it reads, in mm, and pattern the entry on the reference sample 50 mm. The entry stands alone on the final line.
68.61 mm
